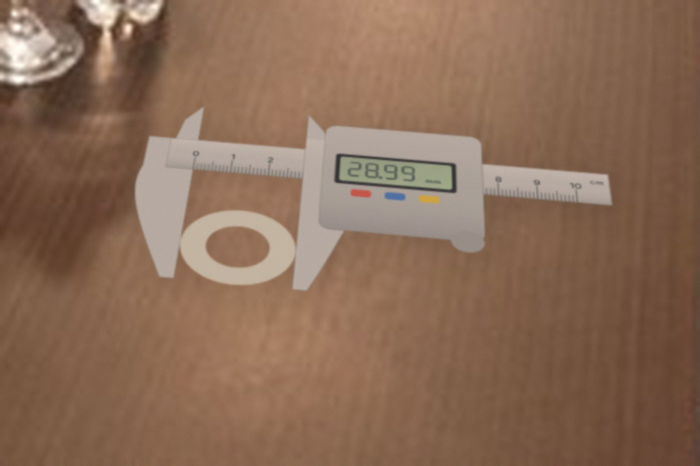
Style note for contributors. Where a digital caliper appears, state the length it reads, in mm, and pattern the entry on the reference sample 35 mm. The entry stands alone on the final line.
28.99 mm
